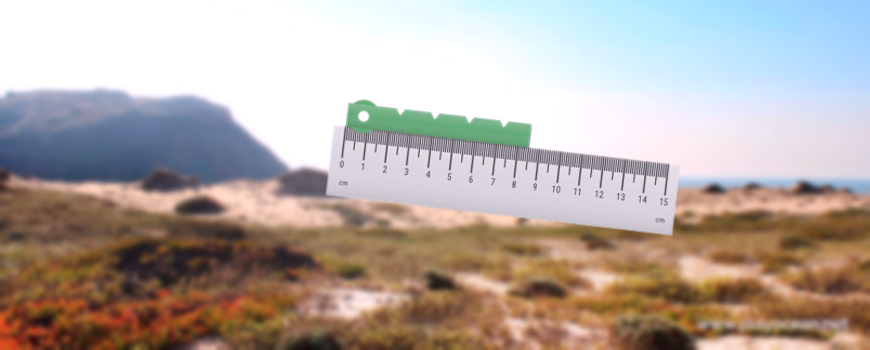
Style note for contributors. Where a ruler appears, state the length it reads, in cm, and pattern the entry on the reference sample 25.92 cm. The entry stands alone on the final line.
8.5 cm
